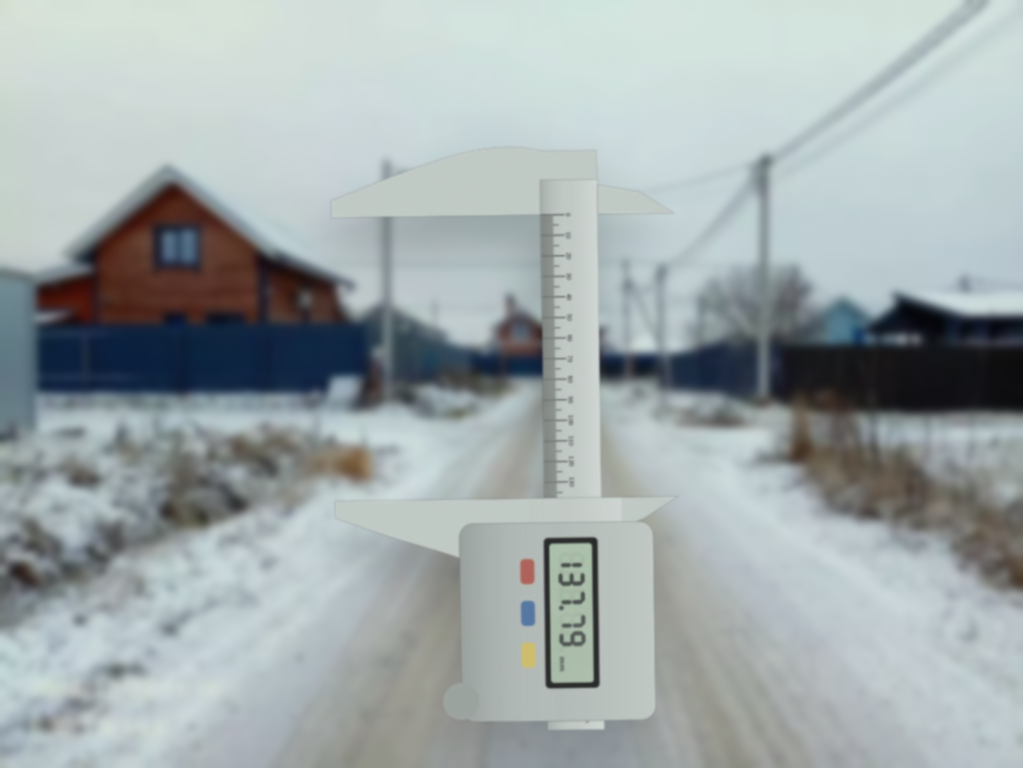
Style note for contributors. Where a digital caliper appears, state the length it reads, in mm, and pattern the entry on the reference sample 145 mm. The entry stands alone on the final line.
137.79 mm
